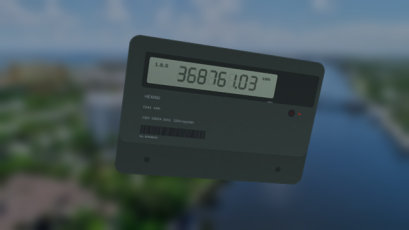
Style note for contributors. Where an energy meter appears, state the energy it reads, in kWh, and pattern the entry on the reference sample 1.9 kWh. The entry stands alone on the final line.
368761.03 kWh
